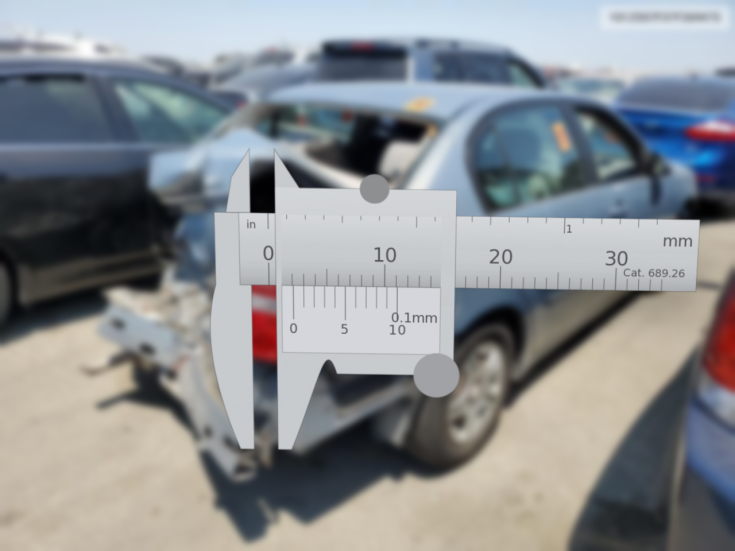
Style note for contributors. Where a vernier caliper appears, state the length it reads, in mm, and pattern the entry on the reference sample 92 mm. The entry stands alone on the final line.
2.1 mm
